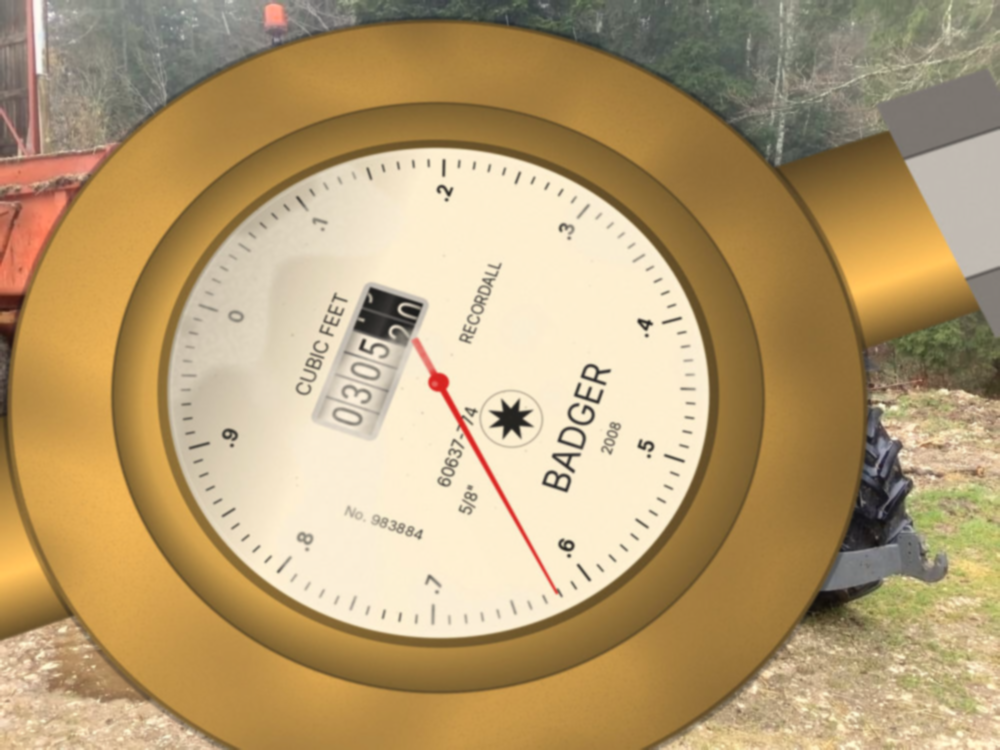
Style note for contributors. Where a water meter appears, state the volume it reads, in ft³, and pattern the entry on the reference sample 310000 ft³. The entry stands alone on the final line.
30519.62 ft³
